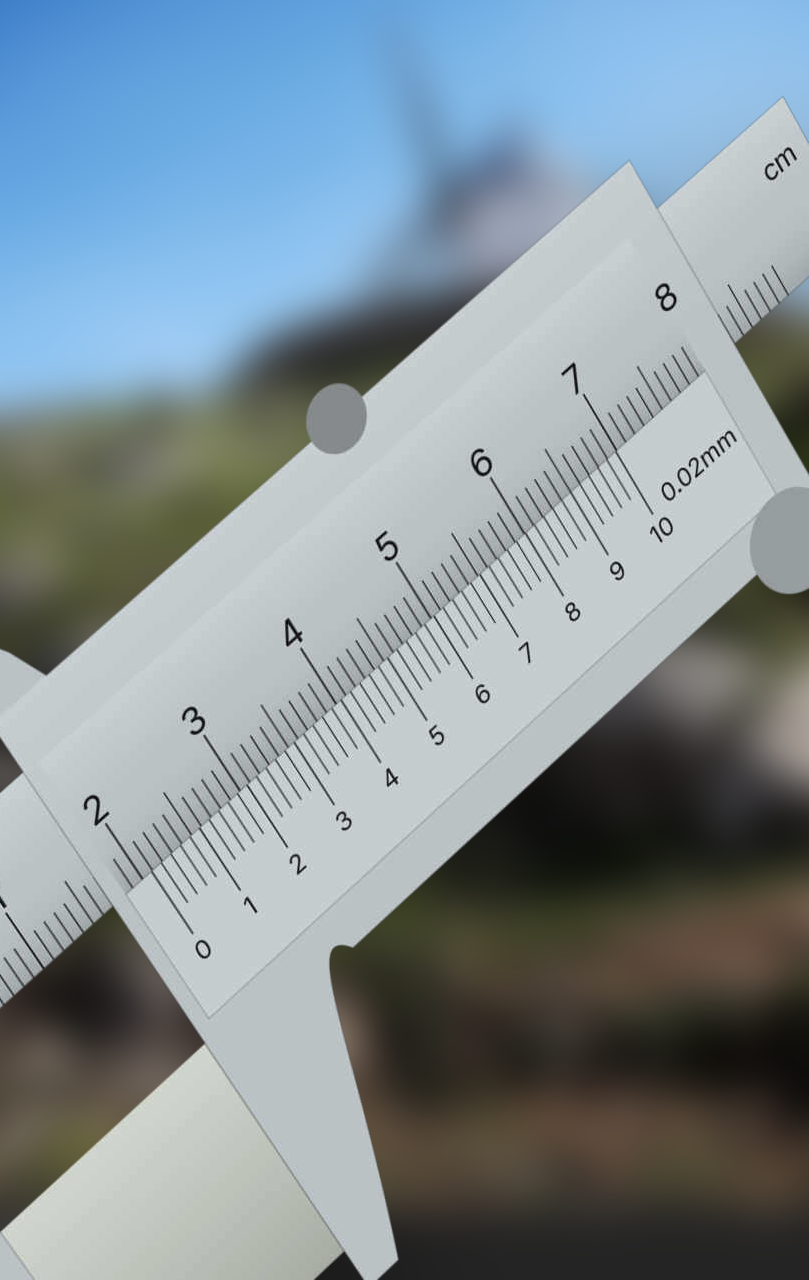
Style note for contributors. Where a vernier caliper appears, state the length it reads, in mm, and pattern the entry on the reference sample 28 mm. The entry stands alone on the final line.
20.9 mm
